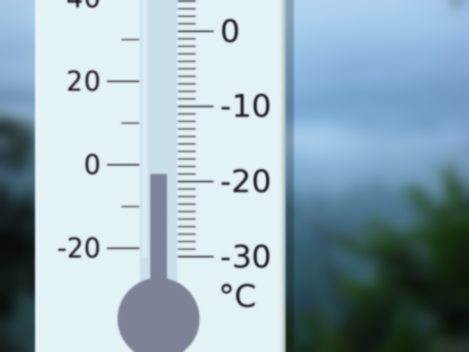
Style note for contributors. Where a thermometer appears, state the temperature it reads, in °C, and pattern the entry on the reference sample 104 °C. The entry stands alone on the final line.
-19 °C
